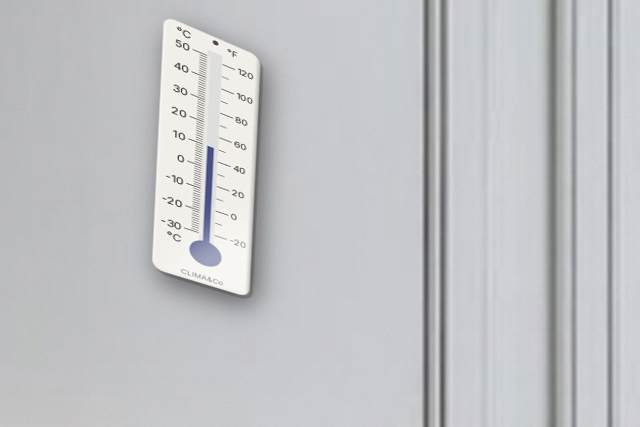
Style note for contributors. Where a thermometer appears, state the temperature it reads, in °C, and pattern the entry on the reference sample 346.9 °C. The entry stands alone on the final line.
10 °C
